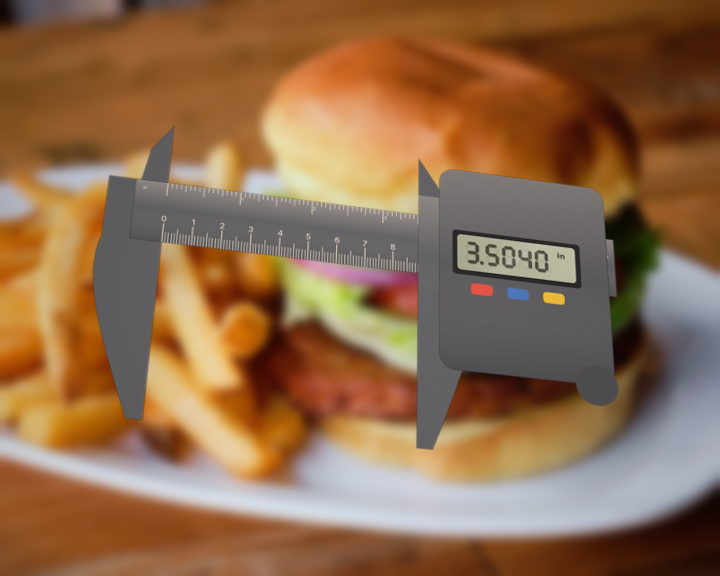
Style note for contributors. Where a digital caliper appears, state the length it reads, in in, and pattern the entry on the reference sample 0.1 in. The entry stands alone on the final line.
3.5040 in
